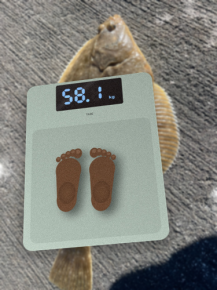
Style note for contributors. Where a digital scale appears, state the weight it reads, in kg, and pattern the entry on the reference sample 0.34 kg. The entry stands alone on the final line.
58.1 kg
